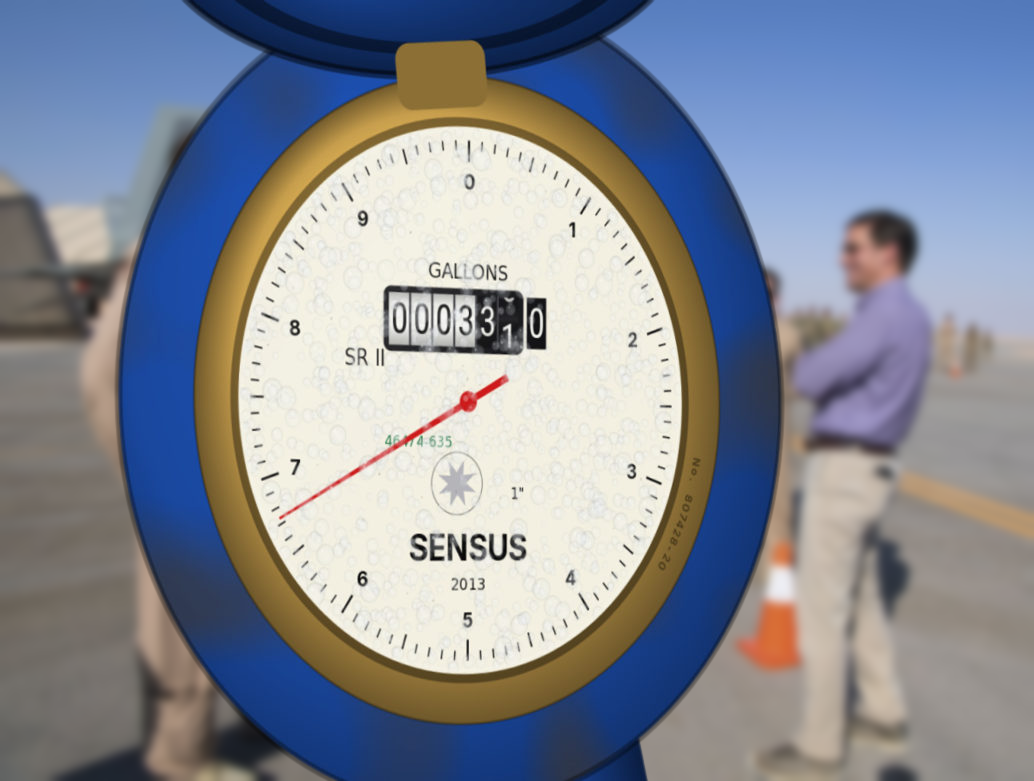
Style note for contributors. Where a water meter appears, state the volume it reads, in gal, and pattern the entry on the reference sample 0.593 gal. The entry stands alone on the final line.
3306.7 gal
